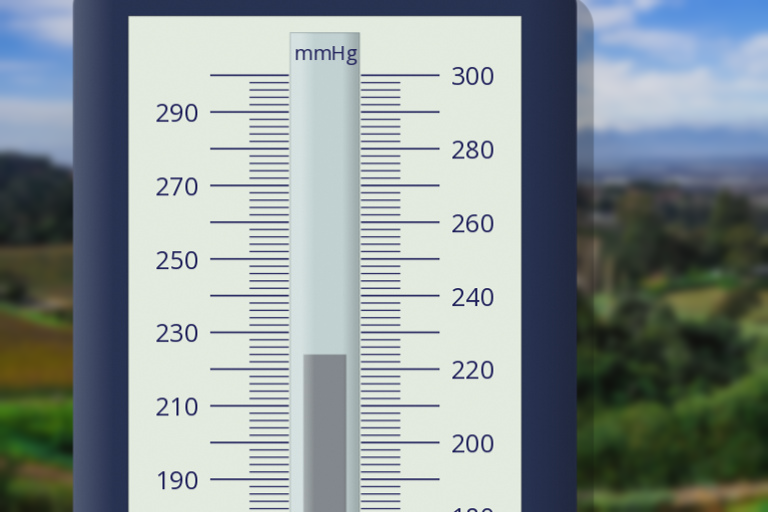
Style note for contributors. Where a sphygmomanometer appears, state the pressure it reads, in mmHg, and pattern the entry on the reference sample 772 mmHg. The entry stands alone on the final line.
224 mmHg
